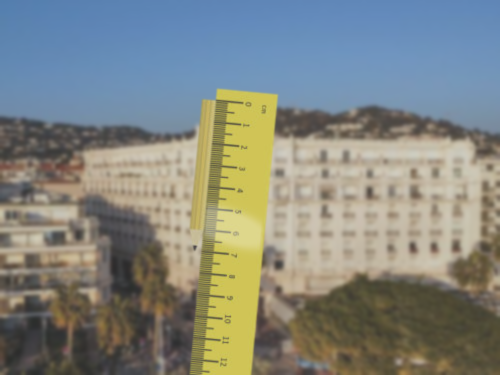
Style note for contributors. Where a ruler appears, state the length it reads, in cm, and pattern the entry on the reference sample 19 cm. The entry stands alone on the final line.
7 cm
